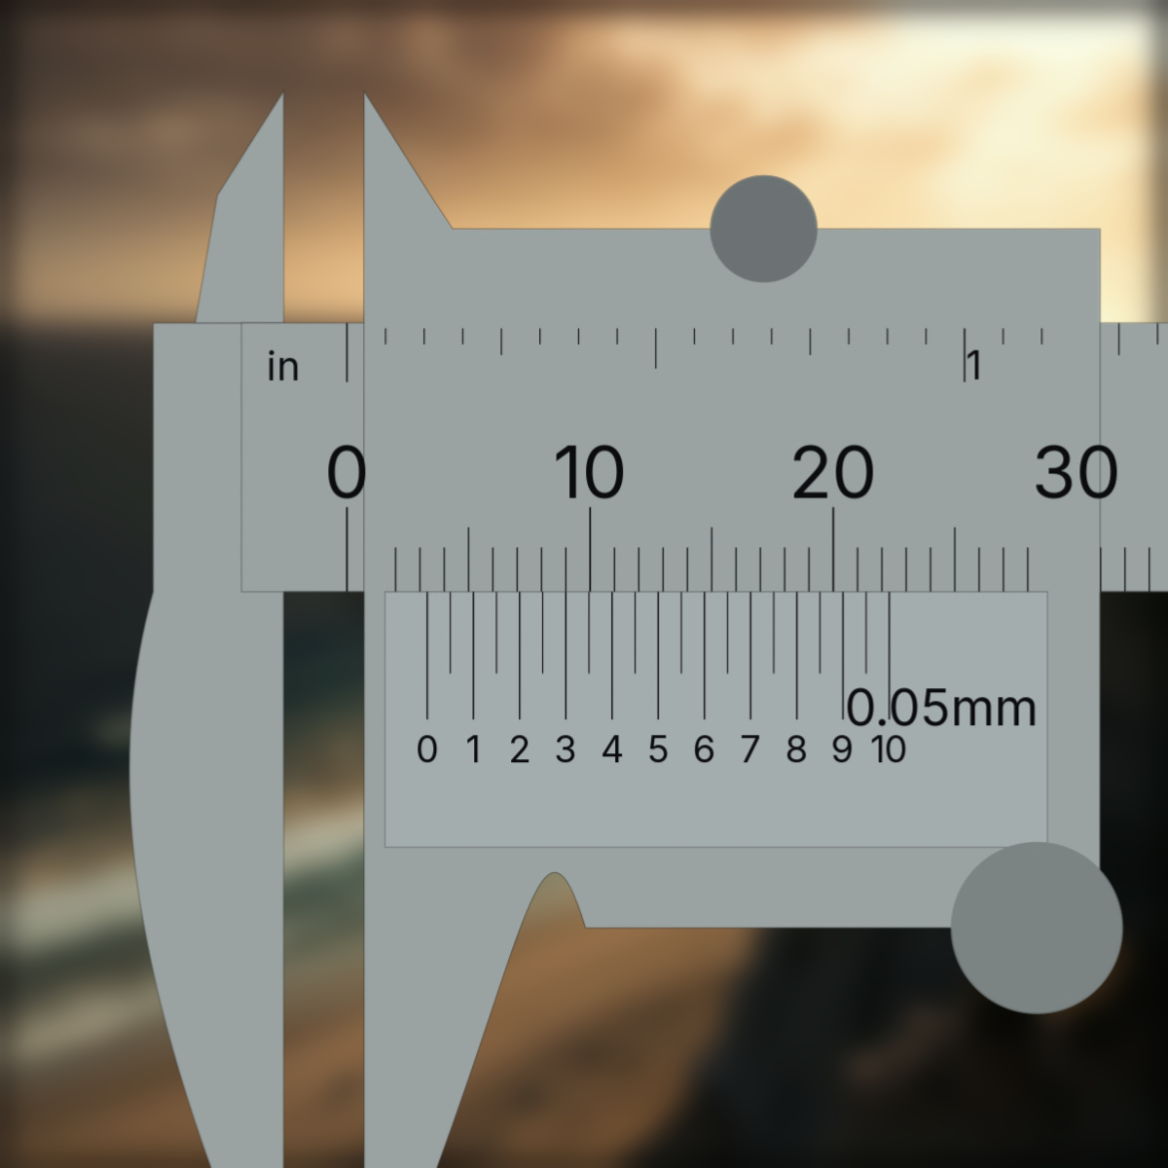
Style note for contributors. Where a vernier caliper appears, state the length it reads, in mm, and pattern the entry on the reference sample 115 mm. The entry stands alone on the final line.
3.30 mm
